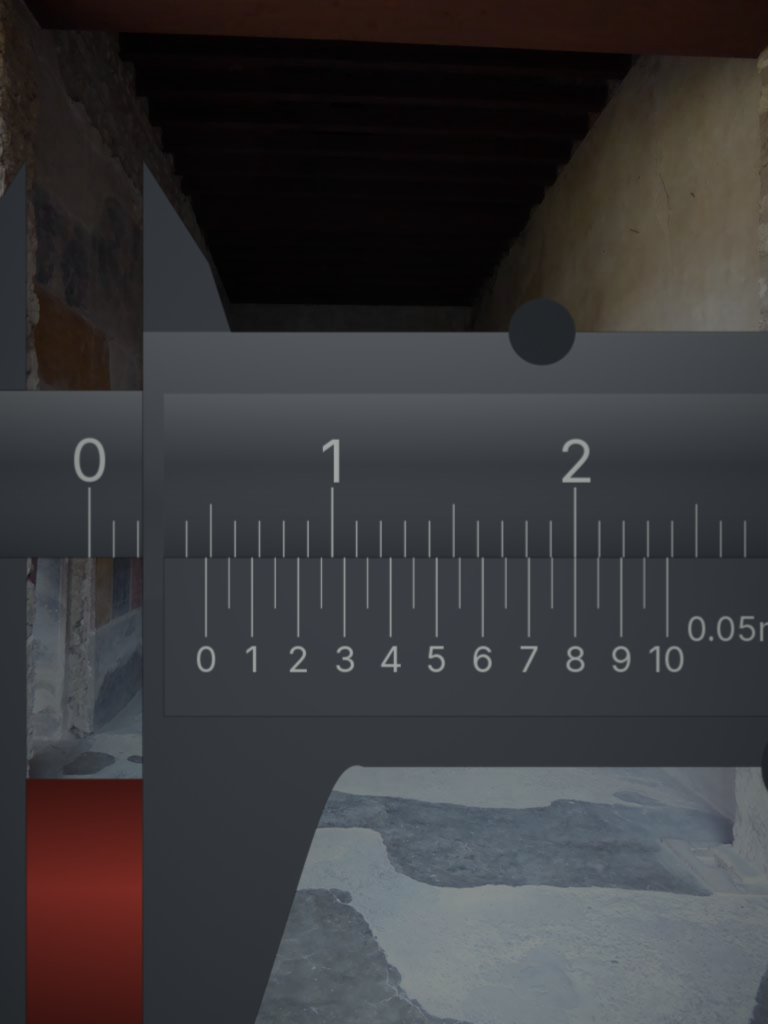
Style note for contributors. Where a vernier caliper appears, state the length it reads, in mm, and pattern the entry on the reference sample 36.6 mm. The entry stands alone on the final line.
4.8 mm
